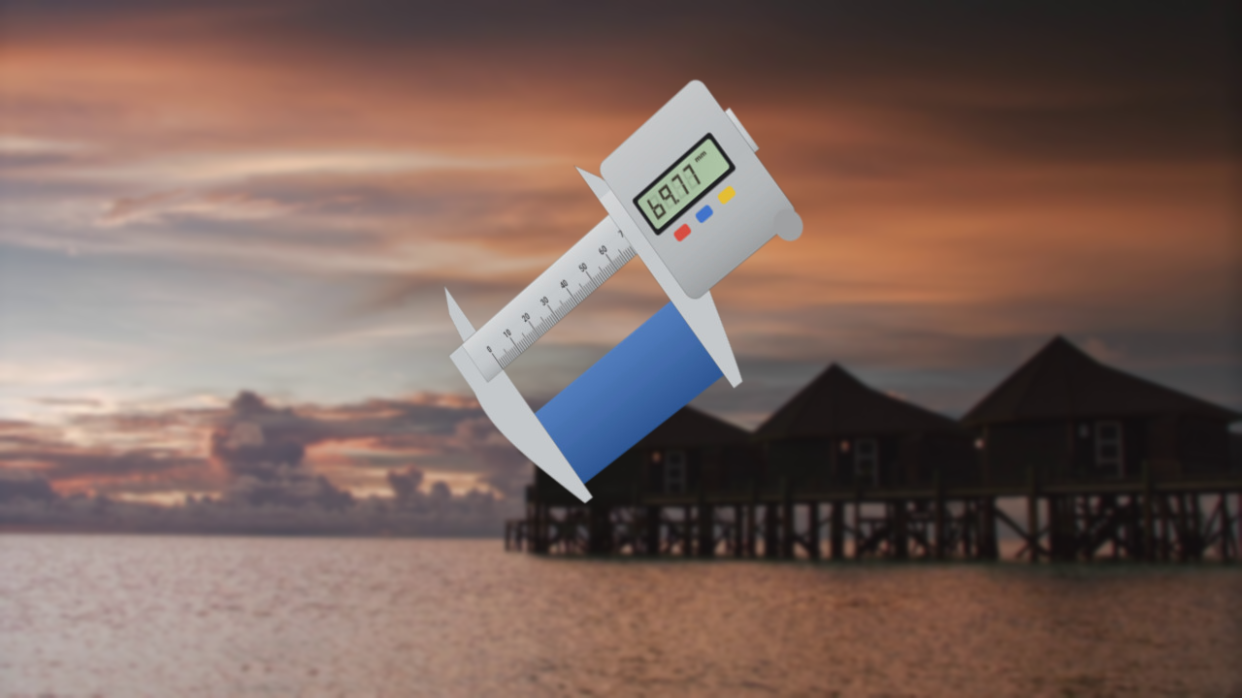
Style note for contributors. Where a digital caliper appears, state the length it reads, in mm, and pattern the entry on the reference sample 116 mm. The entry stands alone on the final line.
69.77 mm
